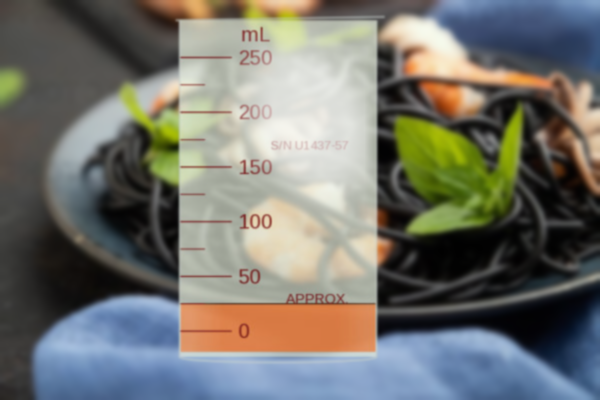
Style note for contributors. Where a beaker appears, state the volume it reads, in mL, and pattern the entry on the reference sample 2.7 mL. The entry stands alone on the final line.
25 mL
